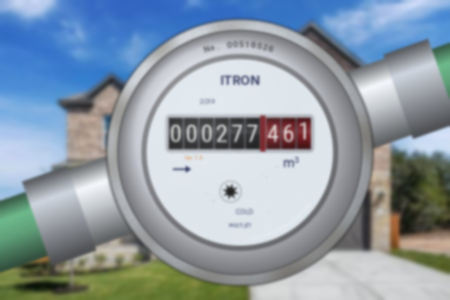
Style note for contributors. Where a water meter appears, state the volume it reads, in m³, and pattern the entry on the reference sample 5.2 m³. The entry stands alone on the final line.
277.461 m³
